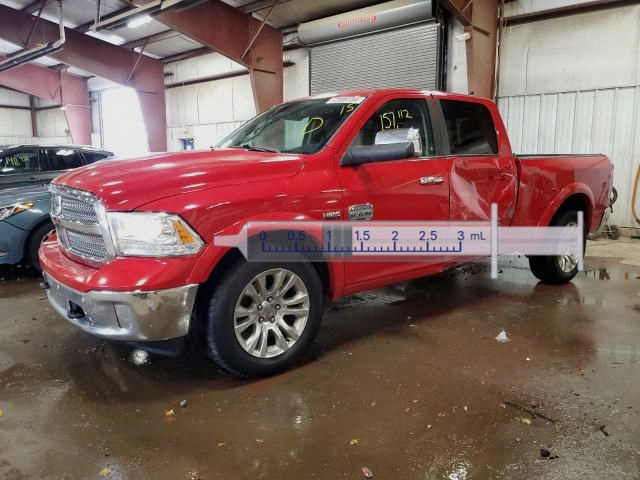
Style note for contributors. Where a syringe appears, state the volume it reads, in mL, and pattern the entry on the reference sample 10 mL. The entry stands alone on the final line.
0.9 mL
